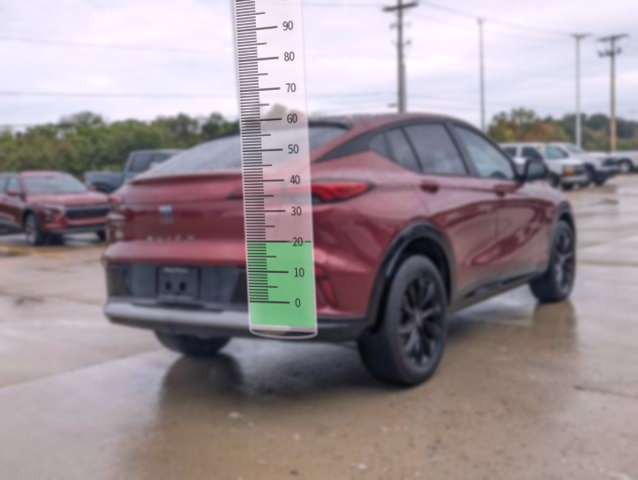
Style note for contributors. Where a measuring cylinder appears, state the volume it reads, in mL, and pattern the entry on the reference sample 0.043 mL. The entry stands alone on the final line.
20 mL
